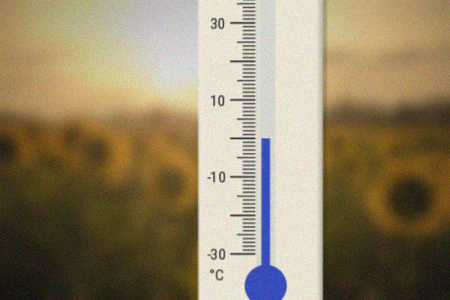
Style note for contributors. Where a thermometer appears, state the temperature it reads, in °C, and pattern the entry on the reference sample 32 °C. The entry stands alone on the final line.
0 °C
